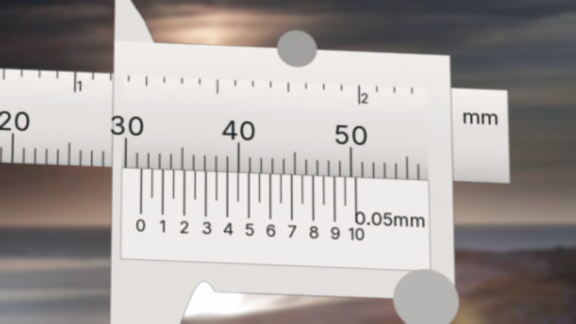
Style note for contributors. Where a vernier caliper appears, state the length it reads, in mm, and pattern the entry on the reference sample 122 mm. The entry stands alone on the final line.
31.4 mm
